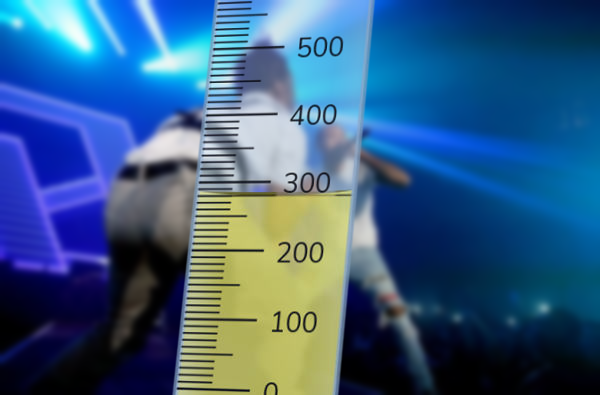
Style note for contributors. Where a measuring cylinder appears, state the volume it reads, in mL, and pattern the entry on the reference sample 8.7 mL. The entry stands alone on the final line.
280 mL
